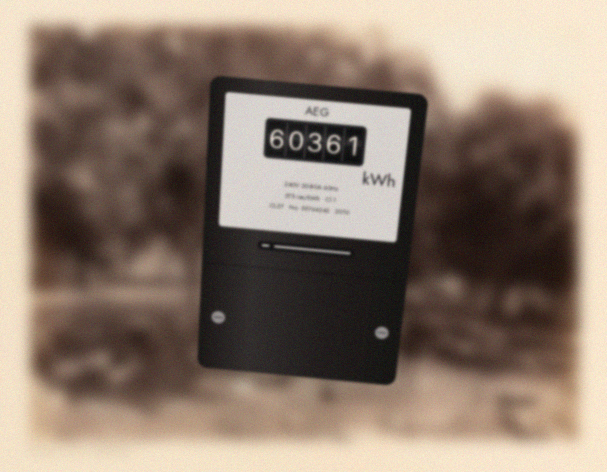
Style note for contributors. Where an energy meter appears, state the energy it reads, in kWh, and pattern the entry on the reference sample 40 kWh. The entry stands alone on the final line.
60361 kWh
